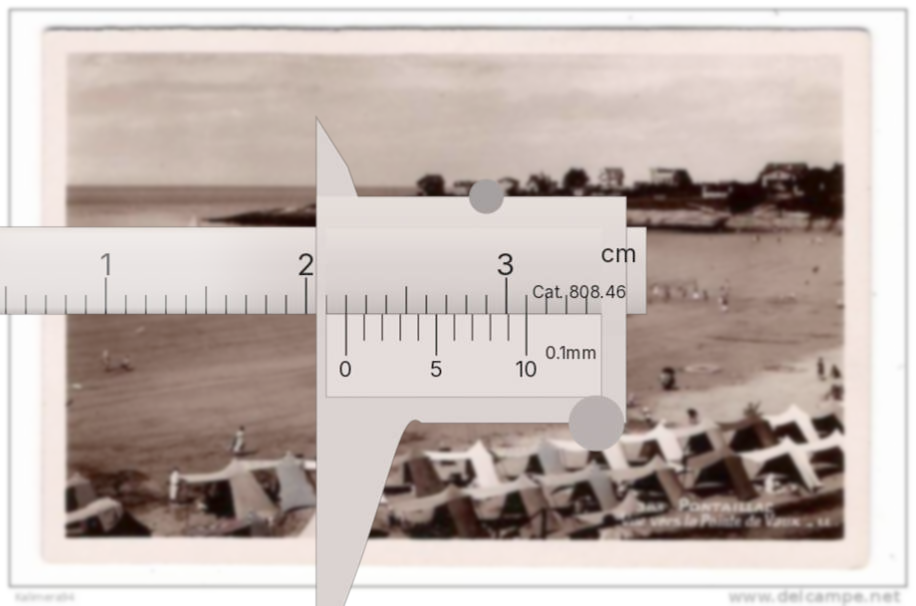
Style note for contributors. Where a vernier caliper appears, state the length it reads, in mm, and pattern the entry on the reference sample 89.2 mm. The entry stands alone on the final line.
22.0 mm
